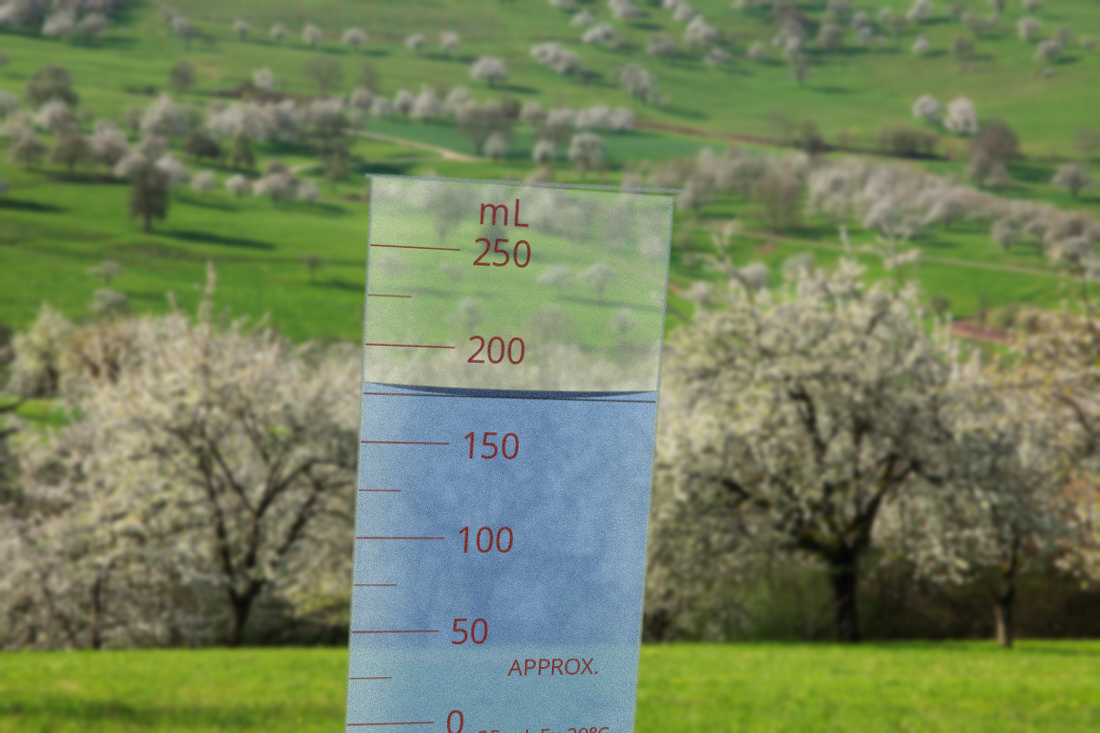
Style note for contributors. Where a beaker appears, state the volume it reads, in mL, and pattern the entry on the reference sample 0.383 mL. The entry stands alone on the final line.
175 mL
